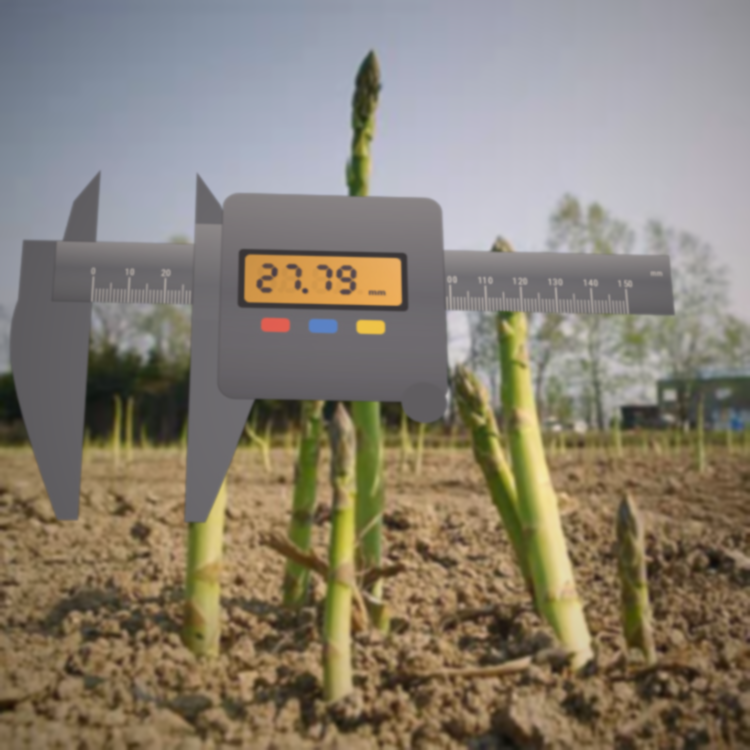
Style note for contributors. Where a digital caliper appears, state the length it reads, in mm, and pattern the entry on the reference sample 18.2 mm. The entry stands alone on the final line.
27.79 mm
